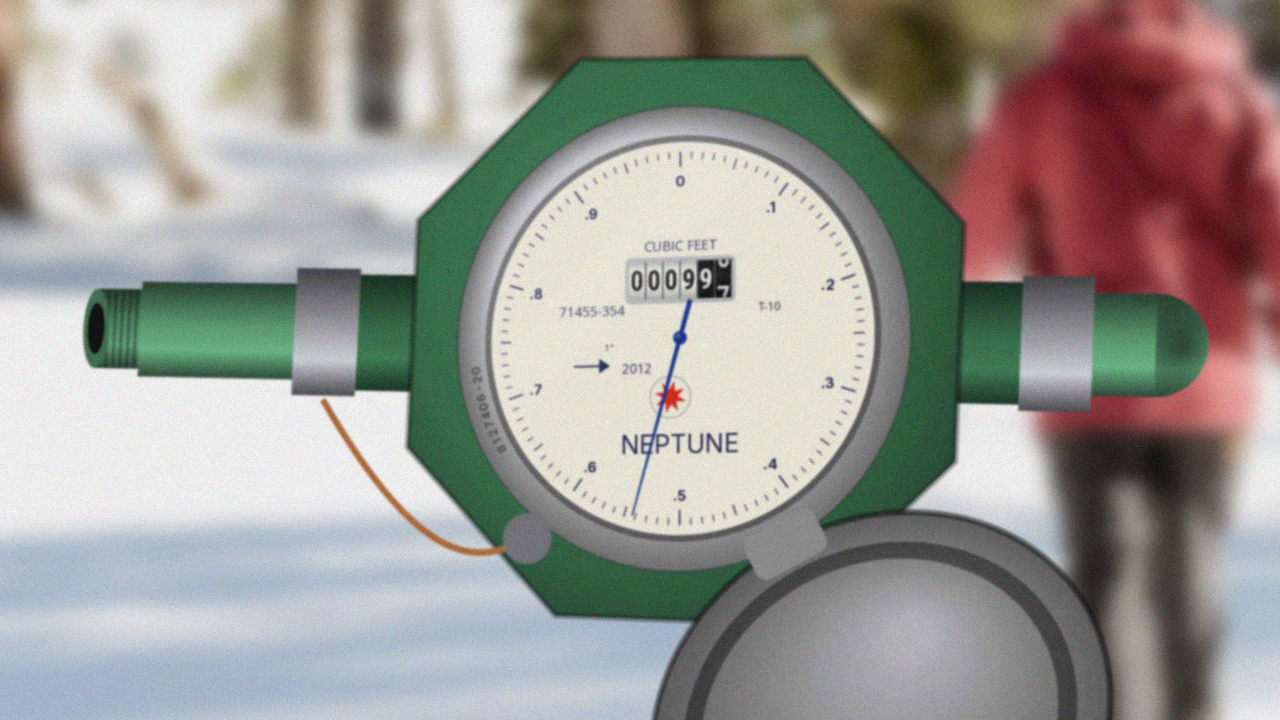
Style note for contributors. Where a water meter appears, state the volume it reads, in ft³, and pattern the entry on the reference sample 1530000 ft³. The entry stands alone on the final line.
996.54 ft³
